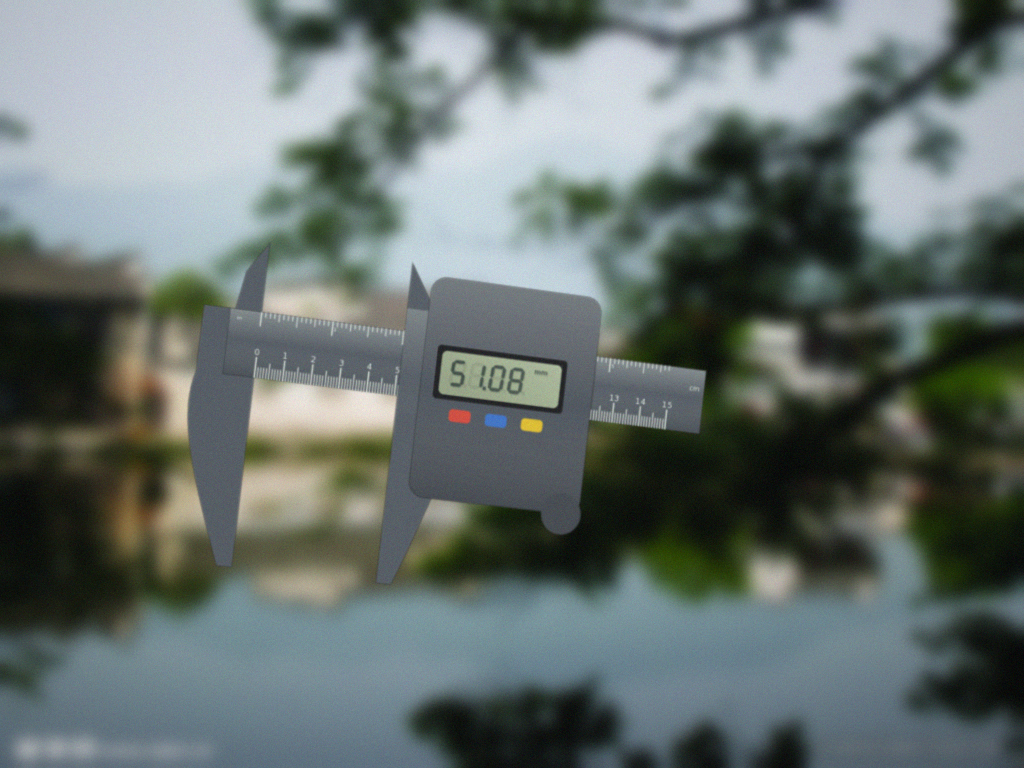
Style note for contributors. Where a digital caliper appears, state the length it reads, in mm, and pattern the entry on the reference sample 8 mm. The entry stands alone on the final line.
51.08 mm
